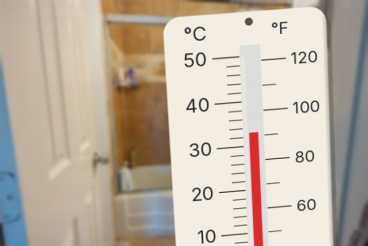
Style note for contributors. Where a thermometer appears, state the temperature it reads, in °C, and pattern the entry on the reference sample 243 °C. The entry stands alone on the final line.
33 °C
